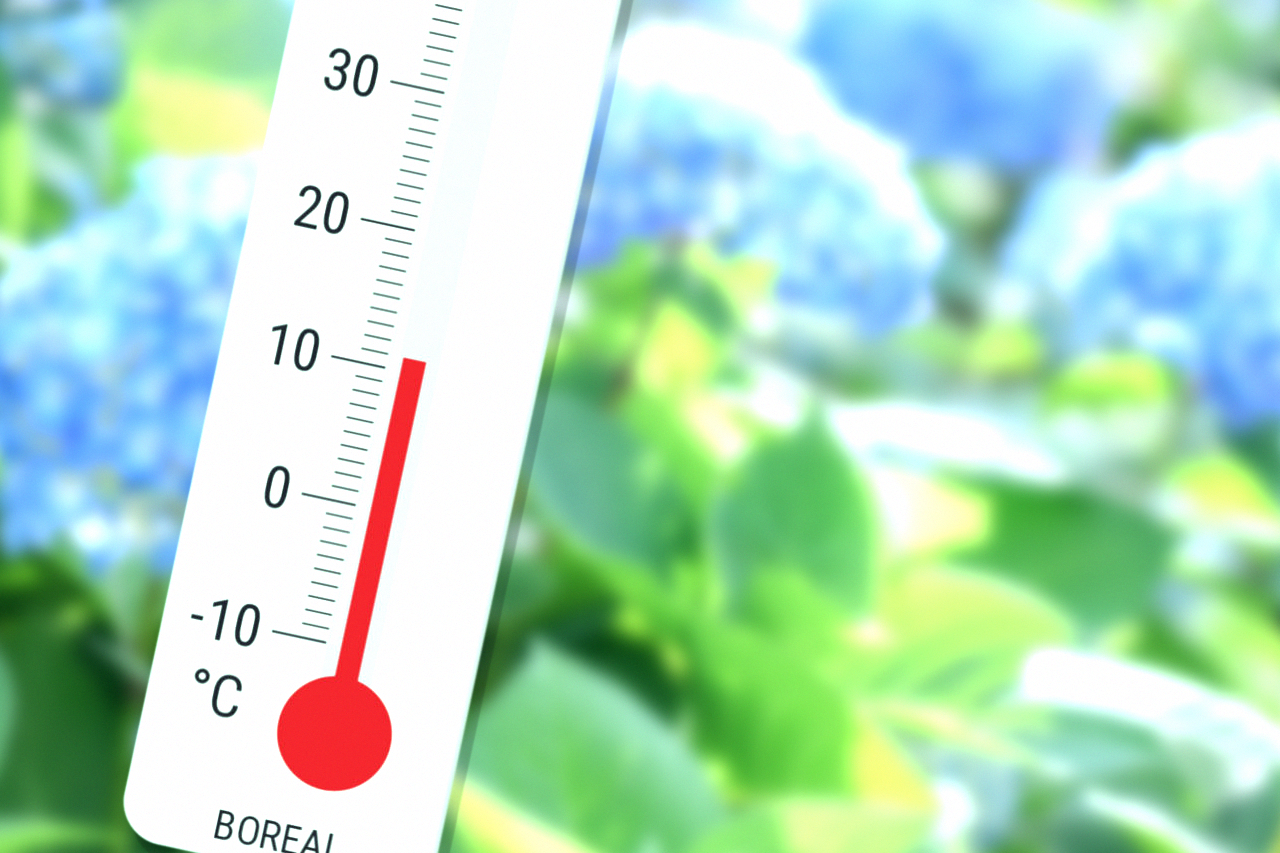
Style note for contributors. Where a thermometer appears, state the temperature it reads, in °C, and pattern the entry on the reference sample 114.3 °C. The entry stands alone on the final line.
11 °C
